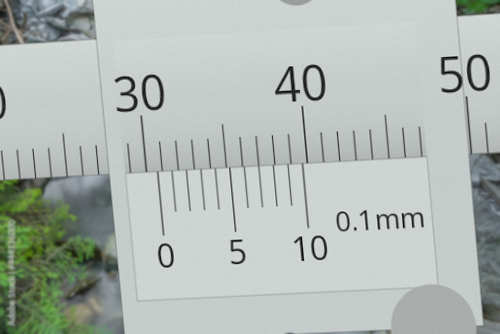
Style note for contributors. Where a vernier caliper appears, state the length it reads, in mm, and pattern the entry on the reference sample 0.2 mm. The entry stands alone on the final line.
30.7 mm
